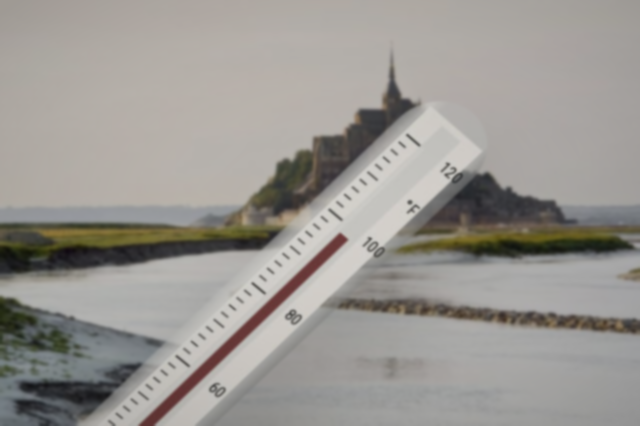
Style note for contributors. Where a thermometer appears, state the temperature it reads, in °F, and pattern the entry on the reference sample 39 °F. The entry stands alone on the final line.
98 °F
